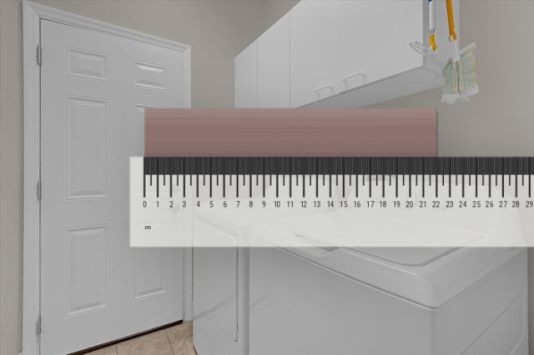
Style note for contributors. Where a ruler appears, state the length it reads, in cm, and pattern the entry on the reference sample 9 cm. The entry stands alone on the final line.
22 cm
